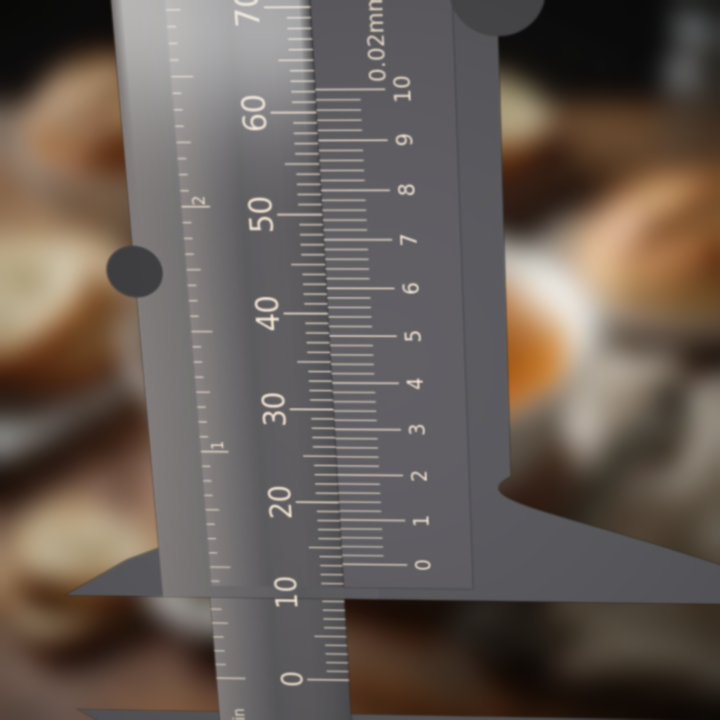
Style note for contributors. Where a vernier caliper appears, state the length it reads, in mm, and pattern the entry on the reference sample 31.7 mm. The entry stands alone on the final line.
13.2 mm
